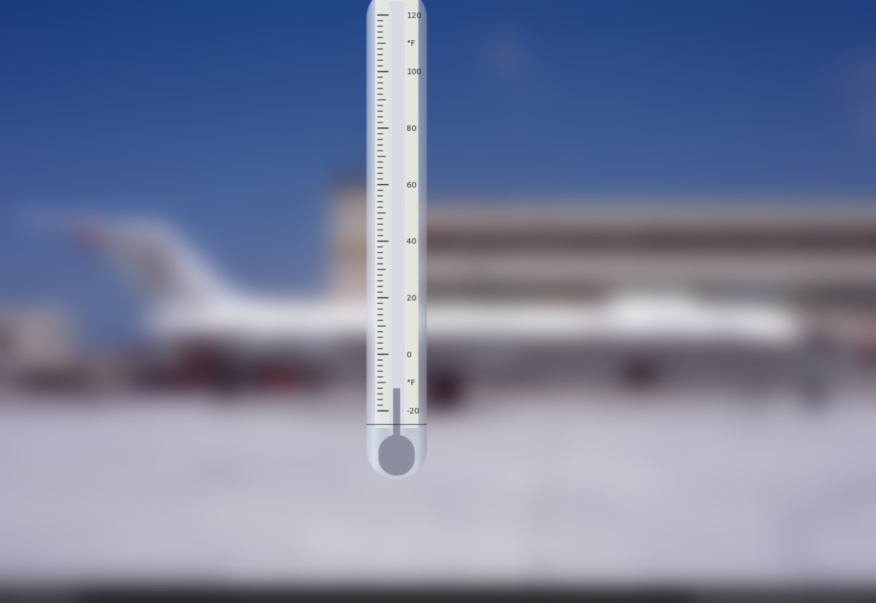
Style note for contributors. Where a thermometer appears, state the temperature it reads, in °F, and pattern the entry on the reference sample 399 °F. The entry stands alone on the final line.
-12 °F
